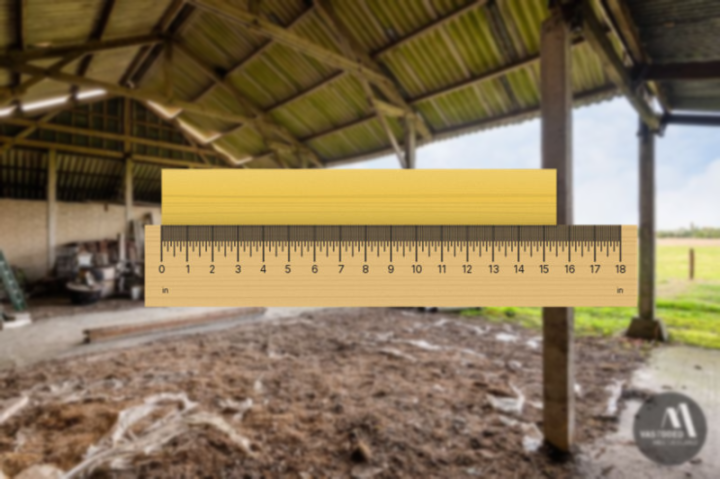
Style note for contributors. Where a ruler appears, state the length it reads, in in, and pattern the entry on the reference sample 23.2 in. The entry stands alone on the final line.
15.5 in
